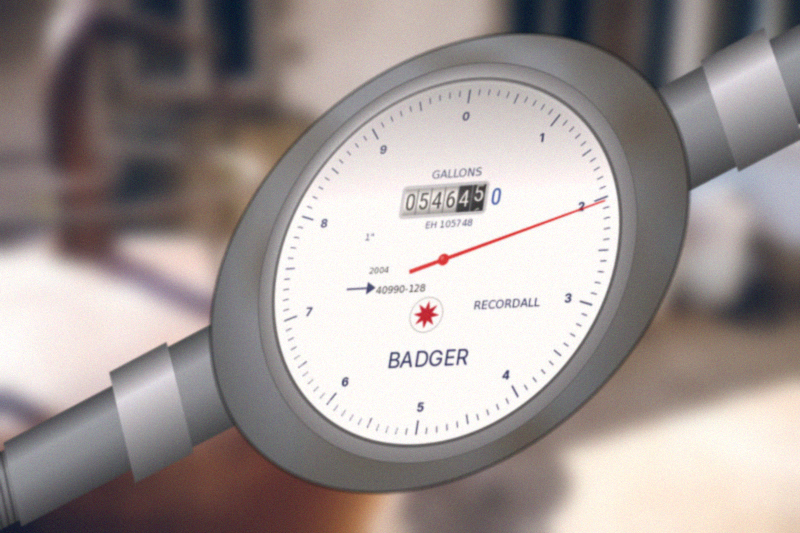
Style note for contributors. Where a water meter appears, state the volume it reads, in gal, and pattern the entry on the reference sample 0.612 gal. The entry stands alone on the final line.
546452.0 gal
